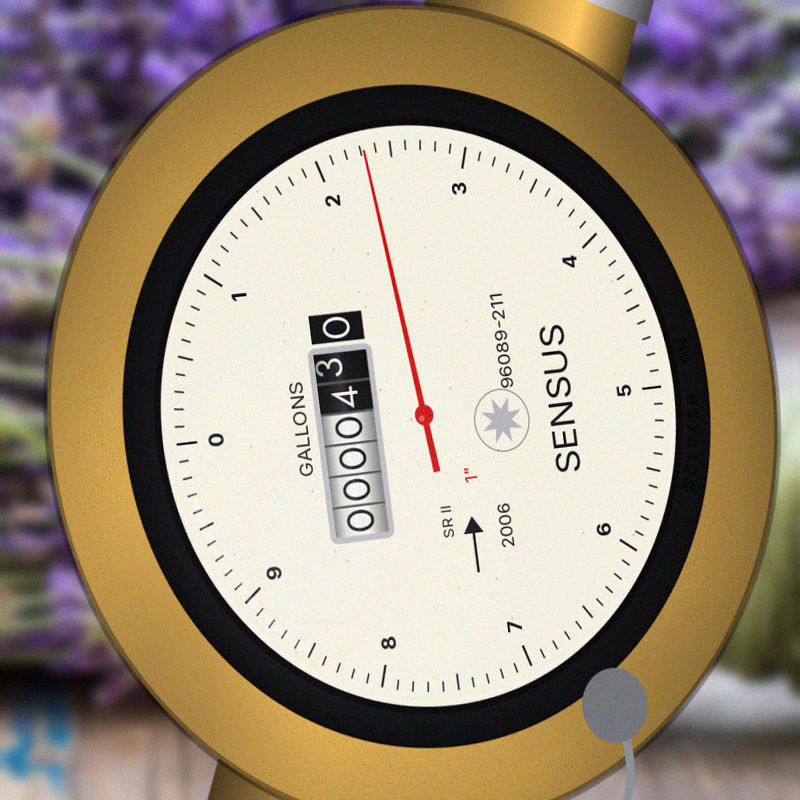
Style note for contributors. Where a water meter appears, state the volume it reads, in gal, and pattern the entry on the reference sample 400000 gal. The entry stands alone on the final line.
432.3 gal
